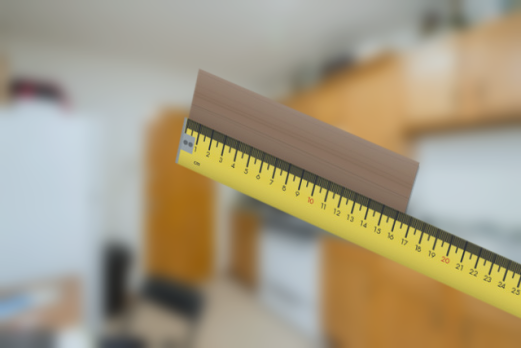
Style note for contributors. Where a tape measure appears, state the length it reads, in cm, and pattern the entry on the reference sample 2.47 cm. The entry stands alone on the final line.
16.5 cm
